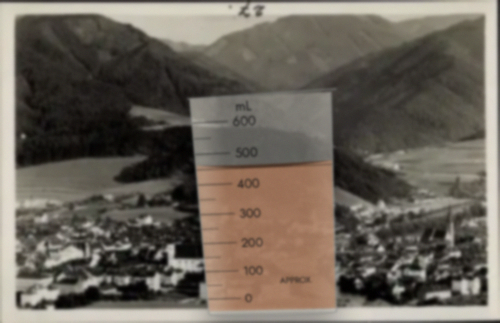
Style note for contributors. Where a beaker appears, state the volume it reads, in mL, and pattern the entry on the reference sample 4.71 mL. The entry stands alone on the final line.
450 mL
